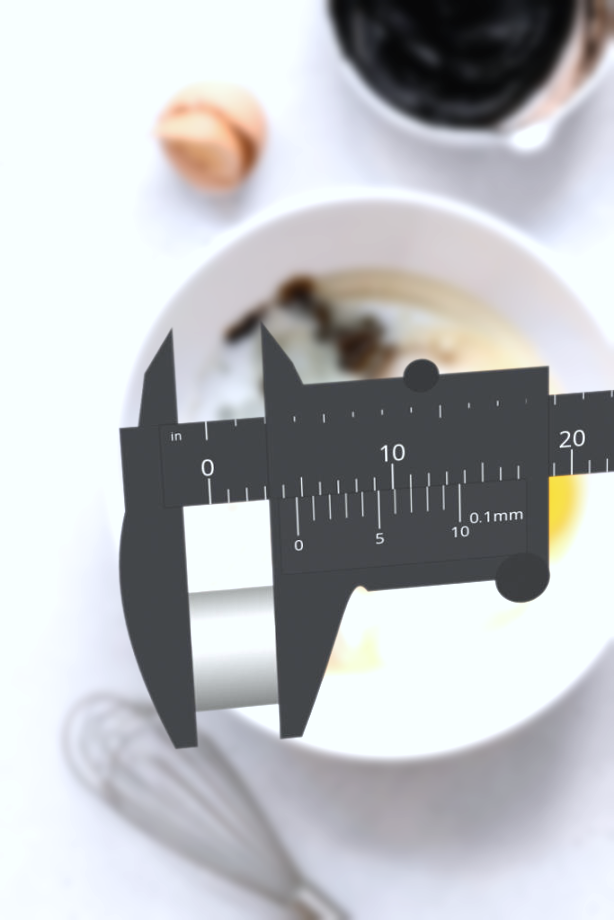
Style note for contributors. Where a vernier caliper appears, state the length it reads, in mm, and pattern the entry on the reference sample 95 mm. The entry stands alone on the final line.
4.7 mm
